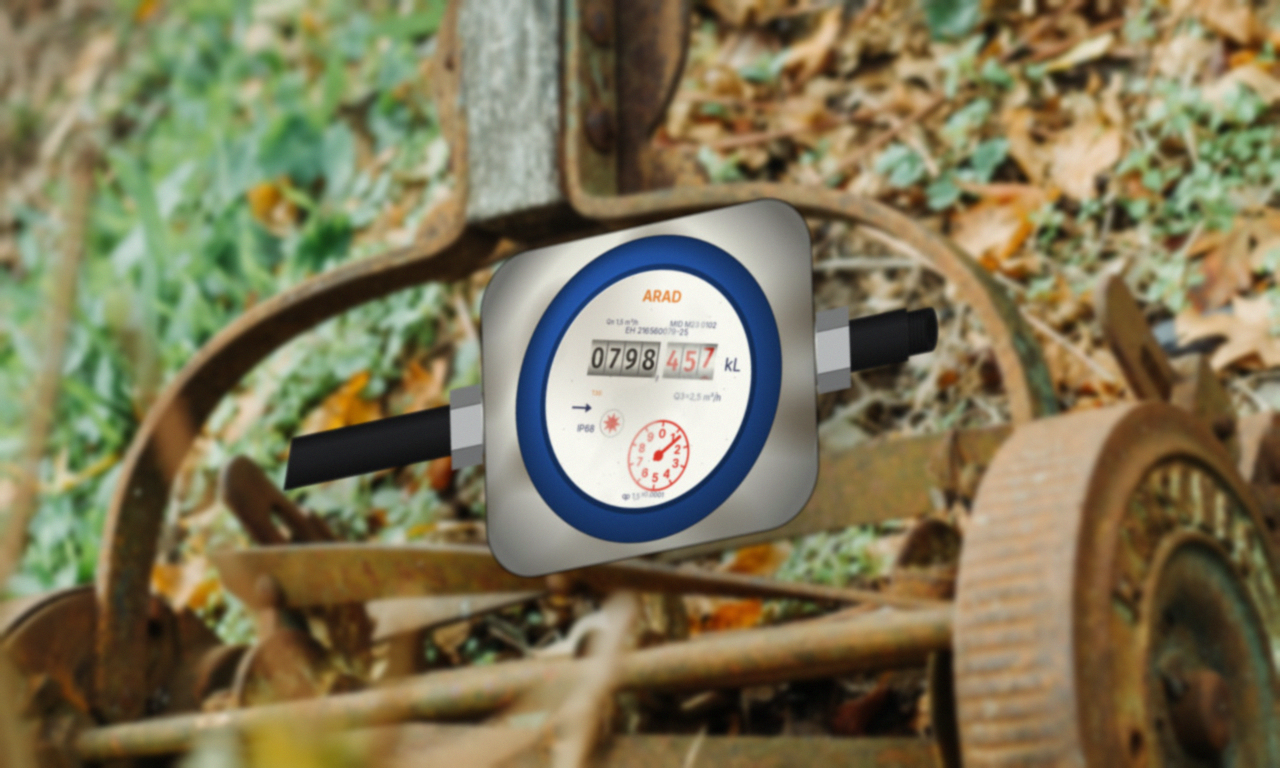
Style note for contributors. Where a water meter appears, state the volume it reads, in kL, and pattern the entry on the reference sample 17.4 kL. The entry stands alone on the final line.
798.4571 kL
